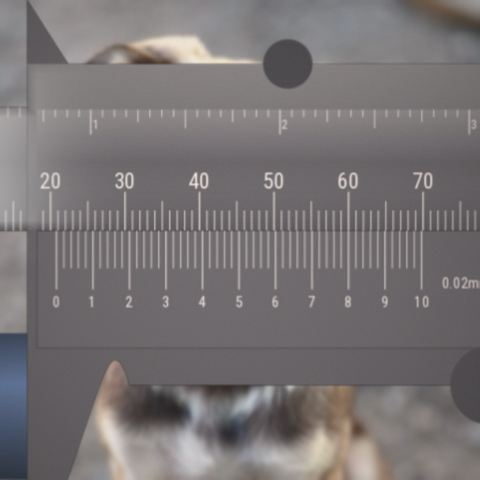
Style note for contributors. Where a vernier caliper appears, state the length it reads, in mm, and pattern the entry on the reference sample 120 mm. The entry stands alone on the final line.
20.8 mm
